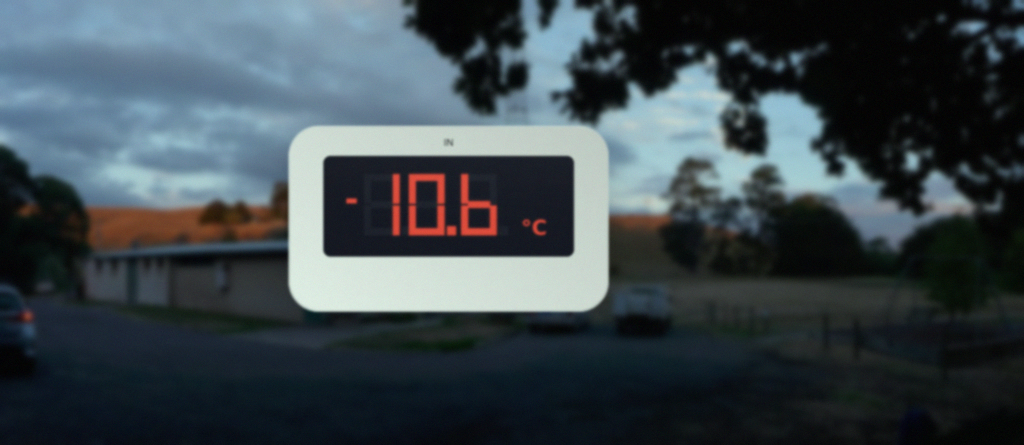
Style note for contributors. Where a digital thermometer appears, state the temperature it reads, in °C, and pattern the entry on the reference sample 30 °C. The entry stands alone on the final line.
-10.6 °C
